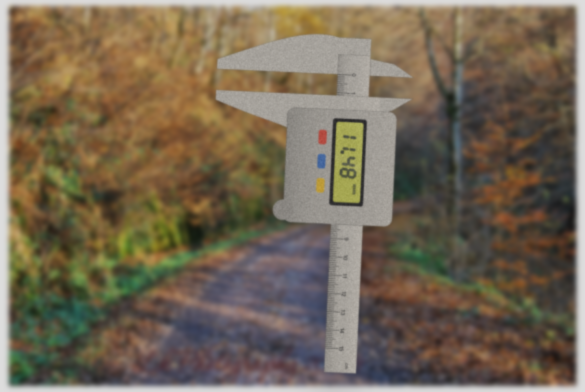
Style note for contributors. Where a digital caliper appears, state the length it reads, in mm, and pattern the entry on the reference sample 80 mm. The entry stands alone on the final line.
11.48 mm
